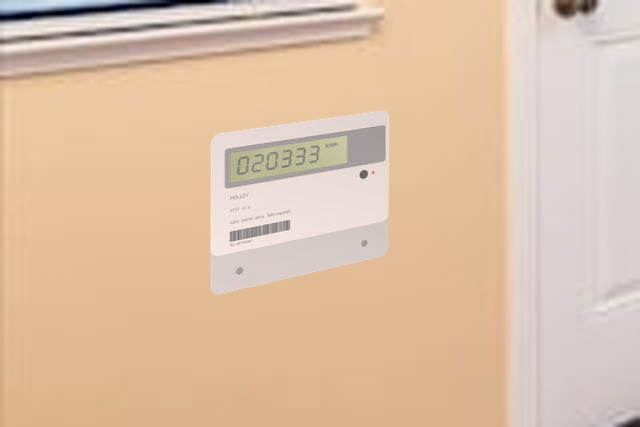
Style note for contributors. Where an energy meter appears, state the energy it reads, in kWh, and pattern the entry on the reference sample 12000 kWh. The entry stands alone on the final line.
20333 kWh
